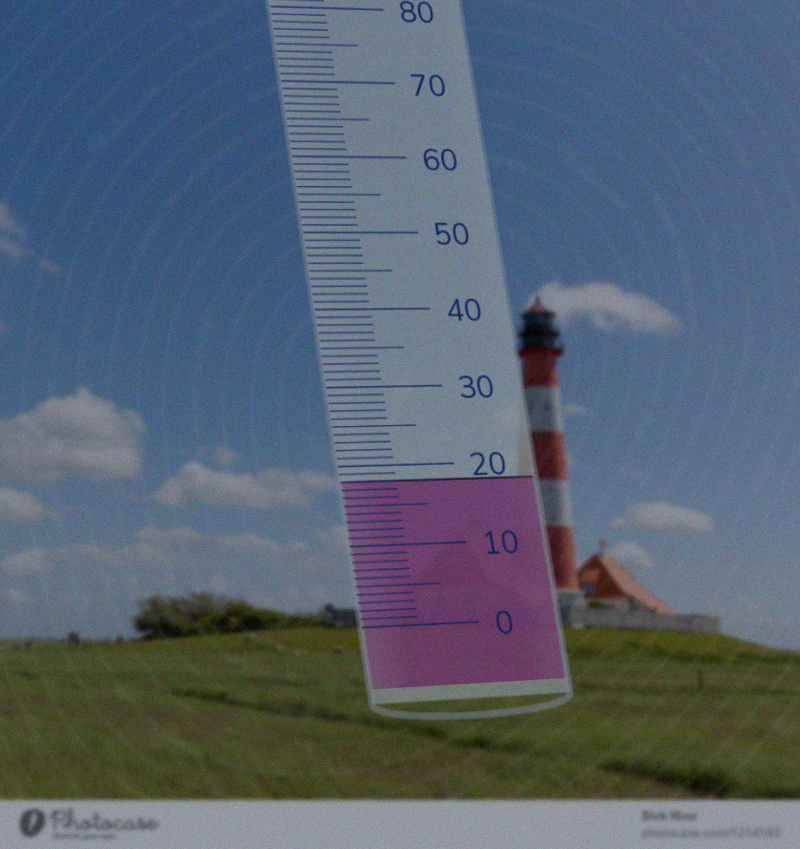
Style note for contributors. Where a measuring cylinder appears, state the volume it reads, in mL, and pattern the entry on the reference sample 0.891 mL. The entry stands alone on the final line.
18 mL
